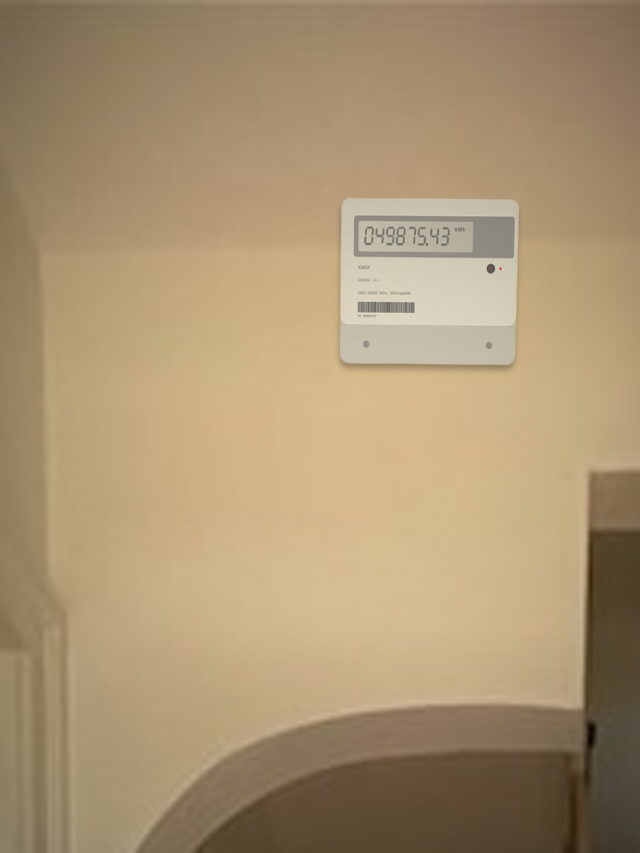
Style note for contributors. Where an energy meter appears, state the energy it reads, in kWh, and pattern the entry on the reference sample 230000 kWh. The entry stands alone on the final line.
49875.43 kWh
